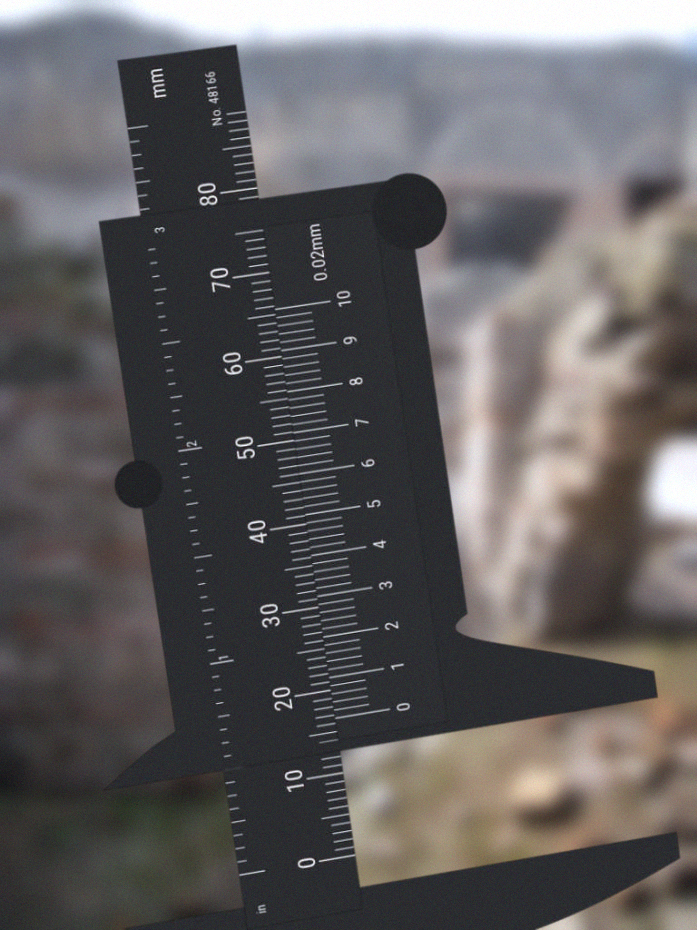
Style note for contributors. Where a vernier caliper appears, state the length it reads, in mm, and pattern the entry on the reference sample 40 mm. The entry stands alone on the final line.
16.6 mm
